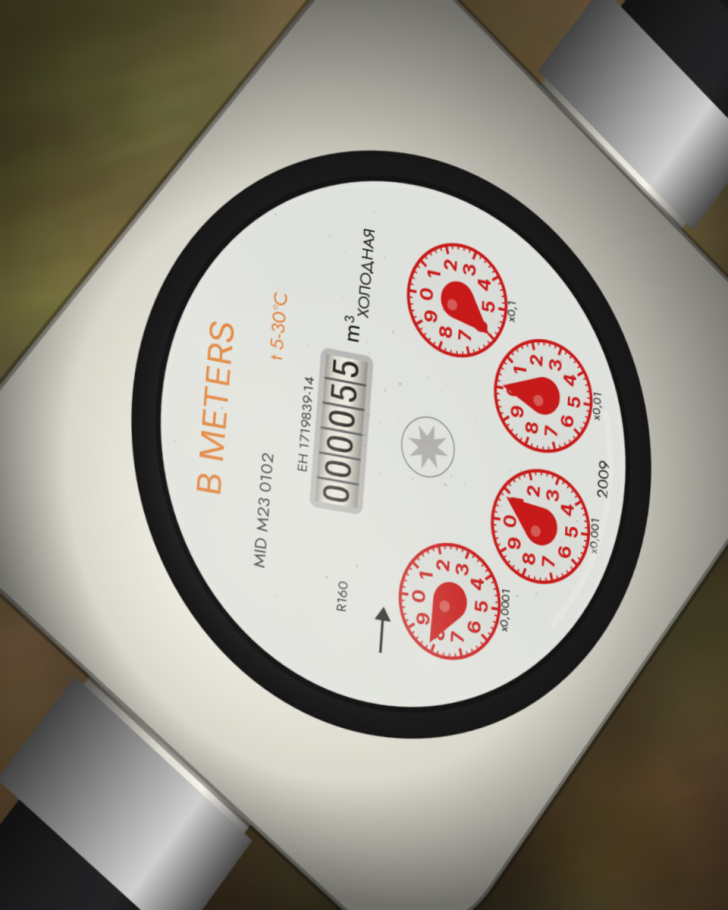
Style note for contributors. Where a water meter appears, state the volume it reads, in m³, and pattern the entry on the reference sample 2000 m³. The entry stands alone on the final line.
55.6008 m³
